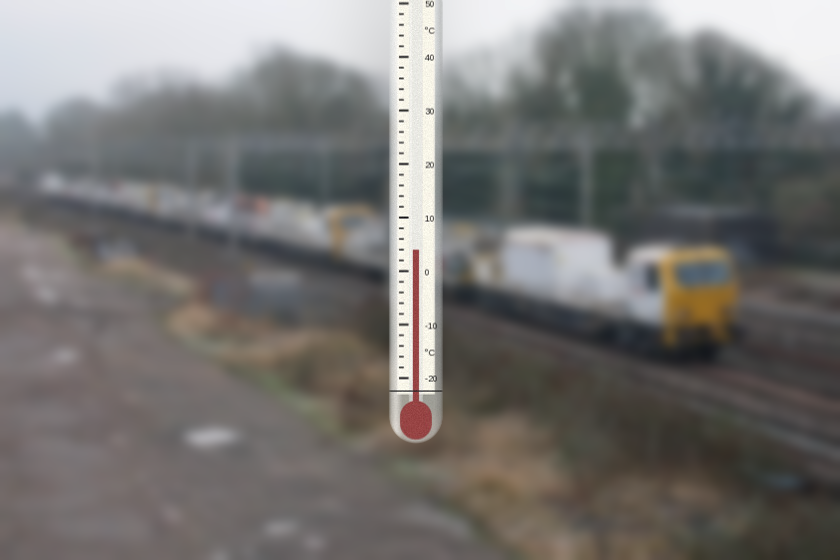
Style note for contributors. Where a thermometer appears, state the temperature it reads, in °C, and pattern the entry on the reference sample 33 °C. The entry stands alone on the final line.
4 °C
